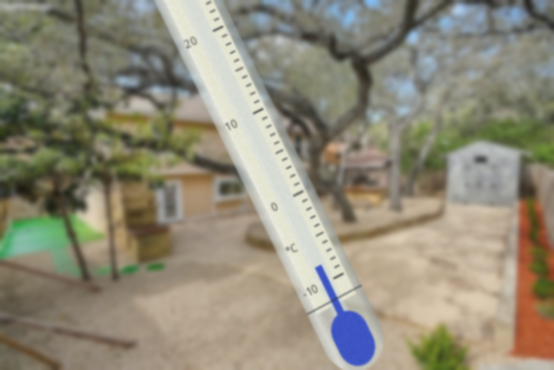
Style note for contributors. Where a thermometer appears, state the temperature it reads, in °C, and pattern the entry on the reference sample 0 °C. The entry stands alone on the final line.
-8 °C
